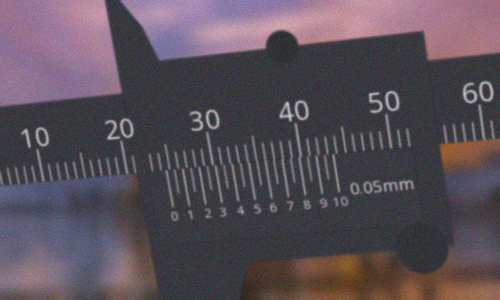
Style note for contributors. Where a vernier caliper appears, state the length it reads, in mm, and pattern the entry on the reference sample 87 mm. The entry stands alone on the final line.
24.6 mm
